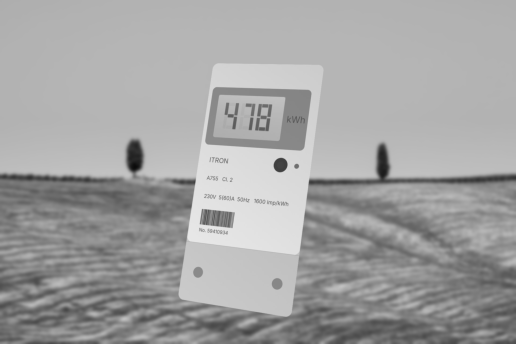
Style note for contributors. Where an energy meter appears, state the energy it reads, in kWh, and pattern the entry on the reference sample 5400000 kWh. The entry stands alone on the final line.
478 kWh
